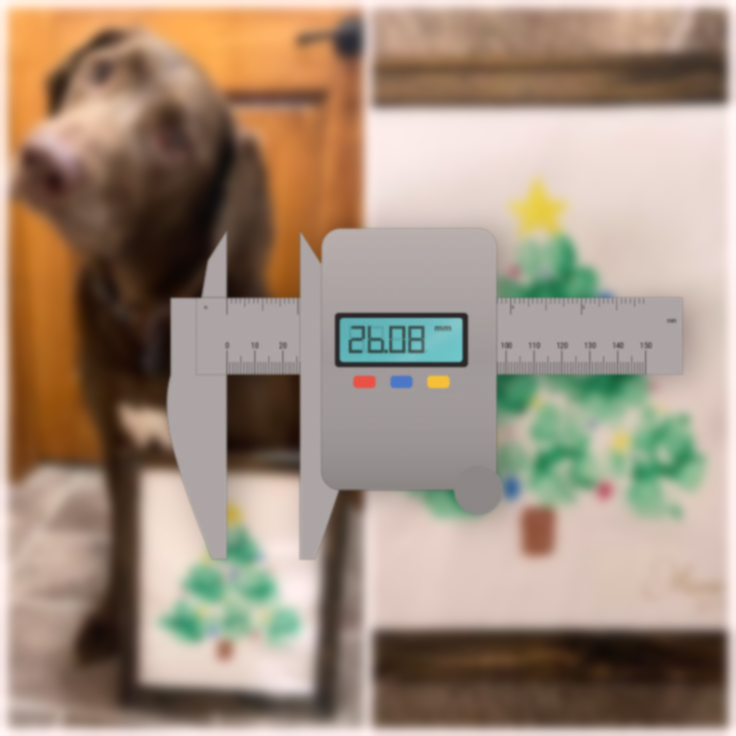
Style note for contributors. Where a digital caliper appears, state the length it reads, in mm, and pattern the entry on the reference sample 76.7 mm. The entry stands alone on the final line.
26.08 mm
